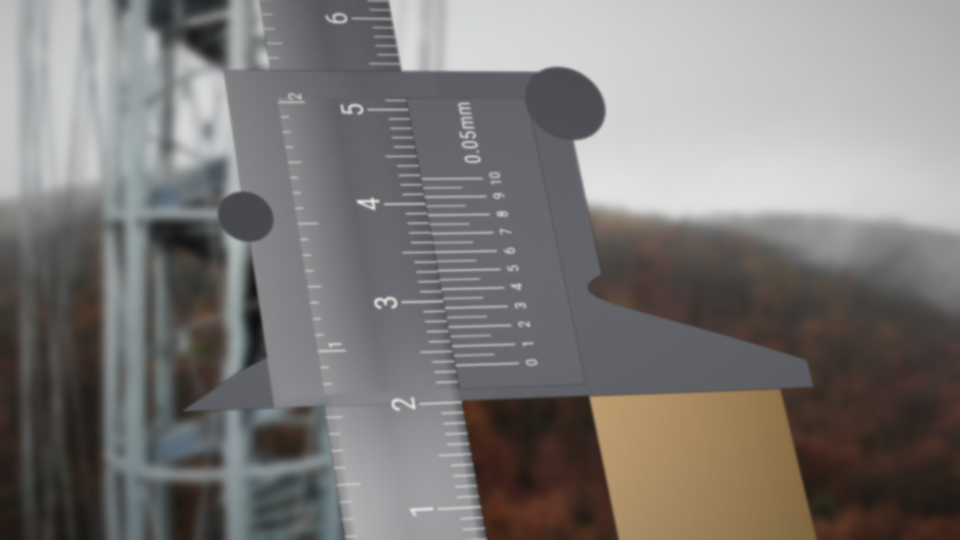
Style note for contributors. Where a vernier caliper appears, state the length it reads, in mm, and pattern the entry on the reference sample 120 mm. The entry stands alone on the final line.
23.6 mm
